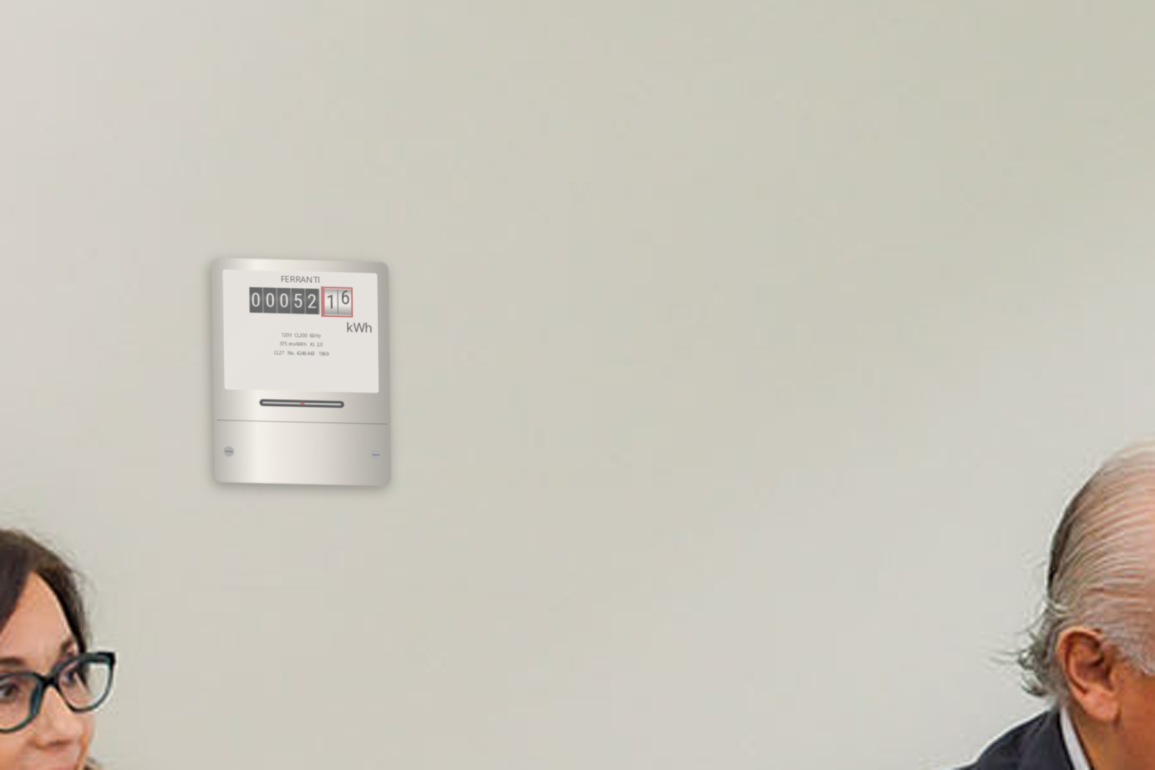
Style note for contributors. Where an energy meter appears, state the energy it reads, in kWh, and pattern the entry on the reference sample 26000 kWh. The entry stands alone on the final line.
52.16 kWh
